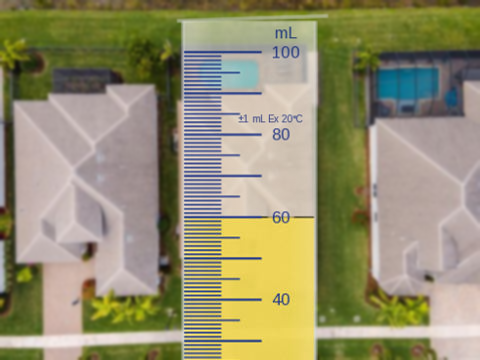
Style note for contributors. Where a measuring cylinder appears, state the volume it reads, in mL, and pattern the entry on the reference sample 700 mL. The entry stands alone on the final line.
60 mL
